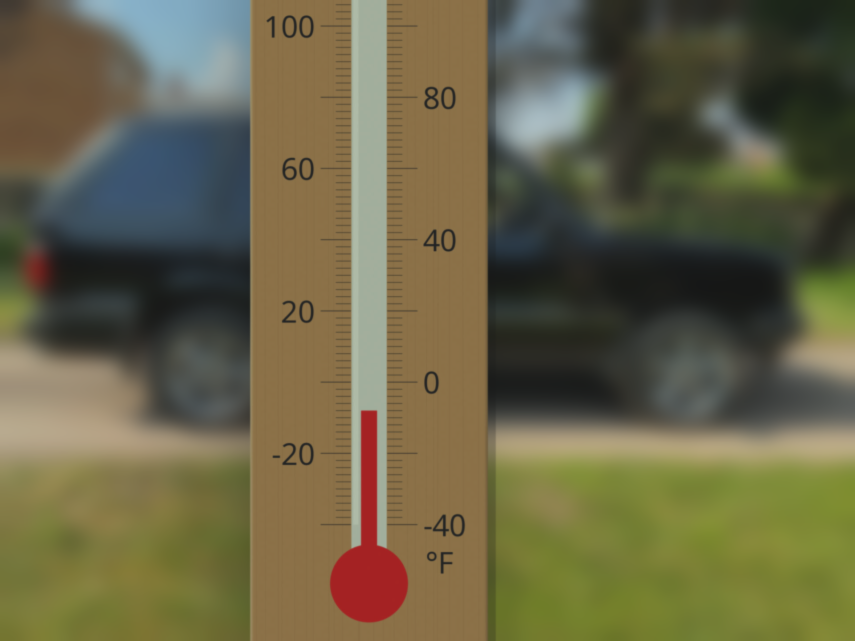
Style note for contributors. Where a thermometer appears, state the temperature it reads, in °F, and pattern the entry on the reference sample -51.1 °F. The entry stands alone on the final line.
-8 °F
